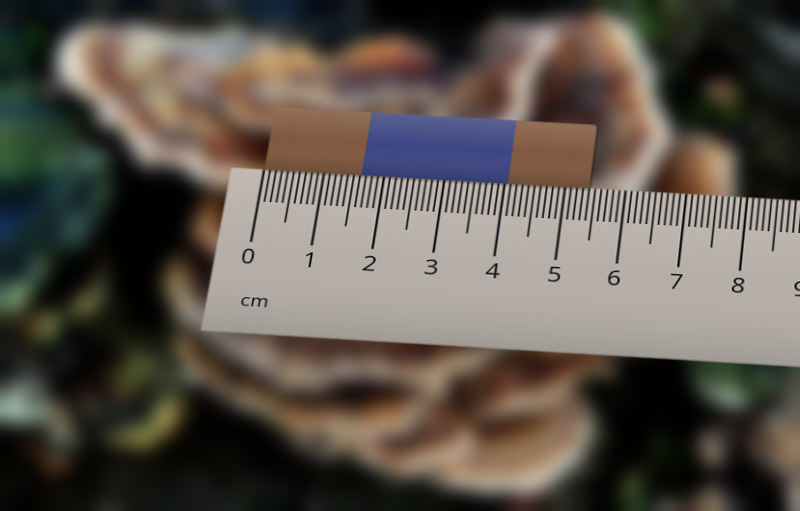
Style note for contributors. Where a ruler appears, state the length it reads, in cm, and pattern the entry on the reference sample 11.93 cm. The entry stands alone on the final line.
5.4 cm
